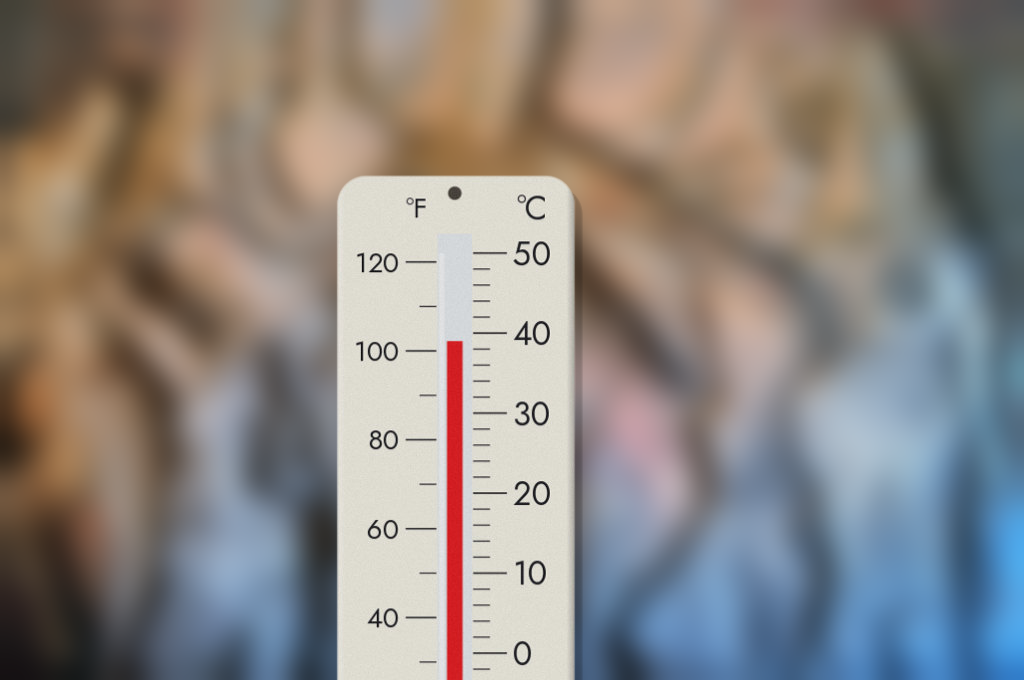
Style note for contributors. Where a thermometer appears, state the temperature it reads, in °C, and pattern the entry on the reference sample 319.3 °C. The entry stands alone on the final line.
39 °C
